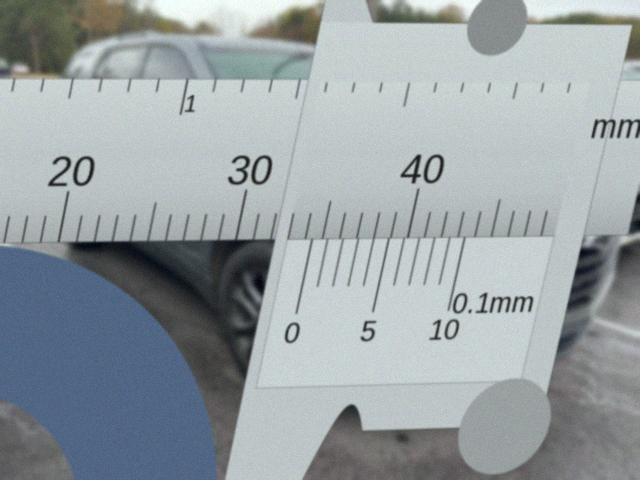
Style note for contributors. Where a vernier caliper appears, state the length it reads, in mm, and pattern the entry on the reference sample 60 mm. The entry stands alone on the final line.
34.4 mm
